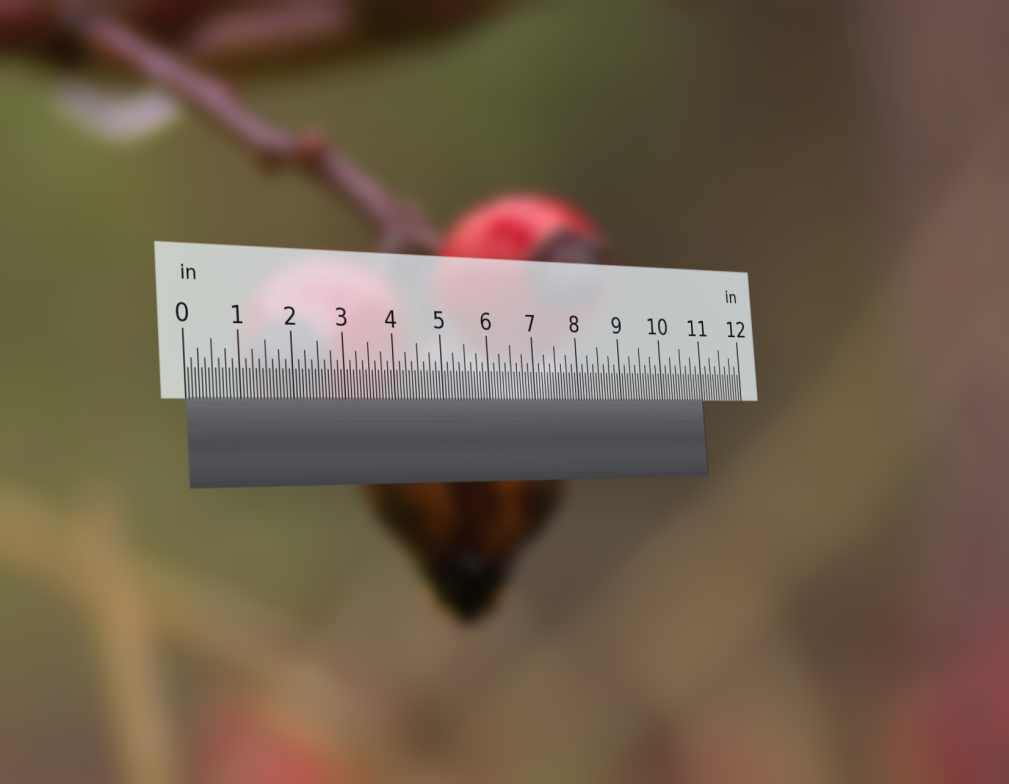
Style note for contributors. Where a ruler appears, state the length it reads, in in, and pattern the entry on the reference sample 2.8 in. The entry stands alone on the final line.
11 in
